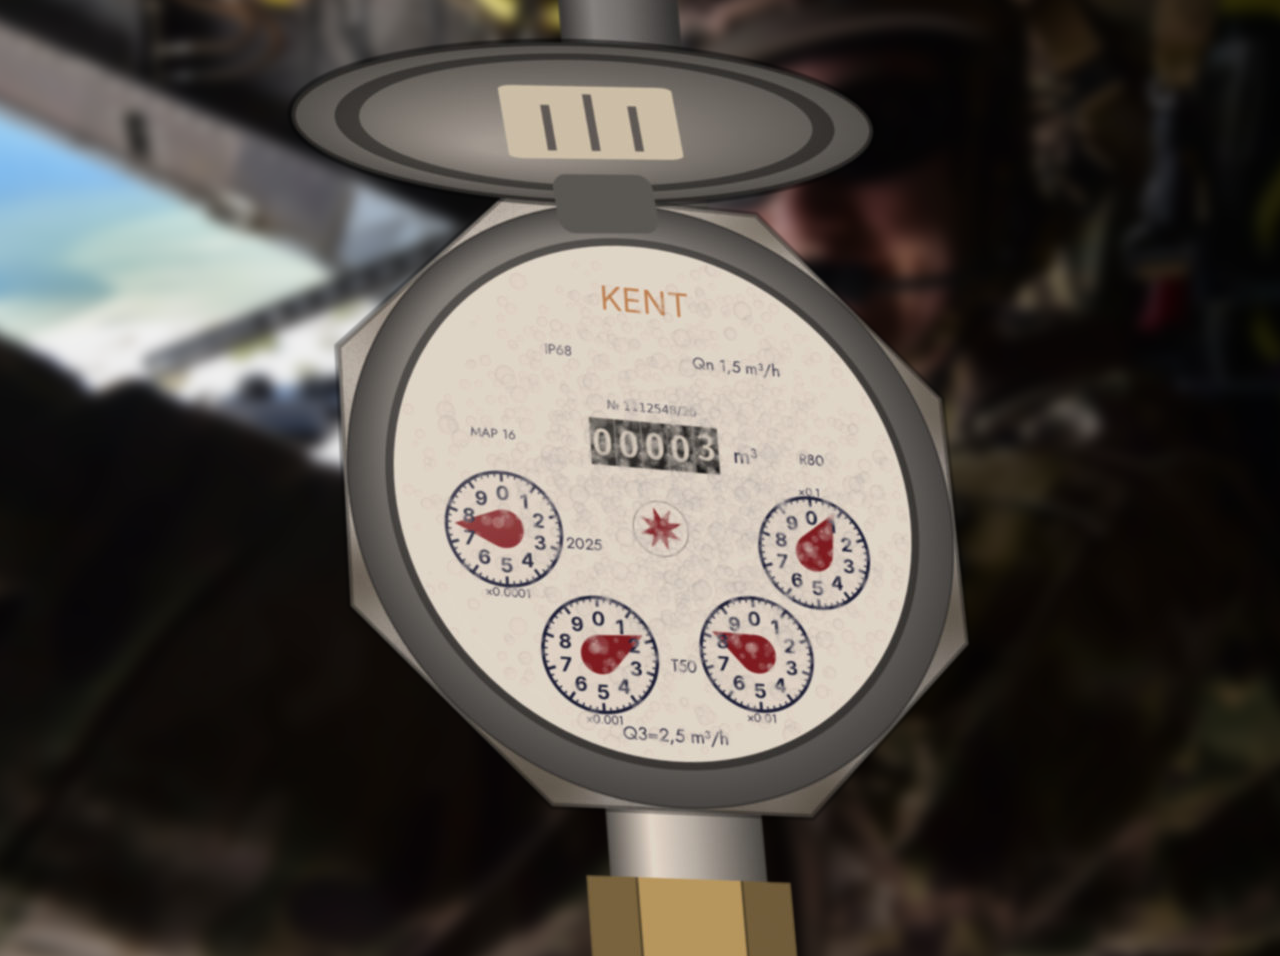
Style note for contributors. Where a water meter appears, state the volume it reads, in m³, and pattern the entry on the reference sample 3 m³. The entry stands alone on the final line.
3.0817 m³
